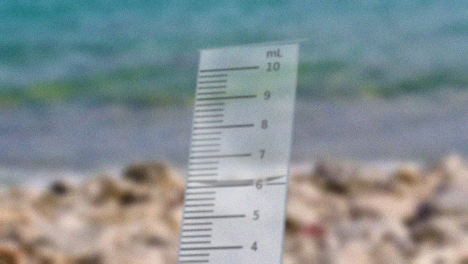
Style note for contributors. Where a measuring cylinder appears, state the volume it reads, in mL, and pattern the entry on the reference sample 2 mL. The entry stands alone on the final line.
6 mL
